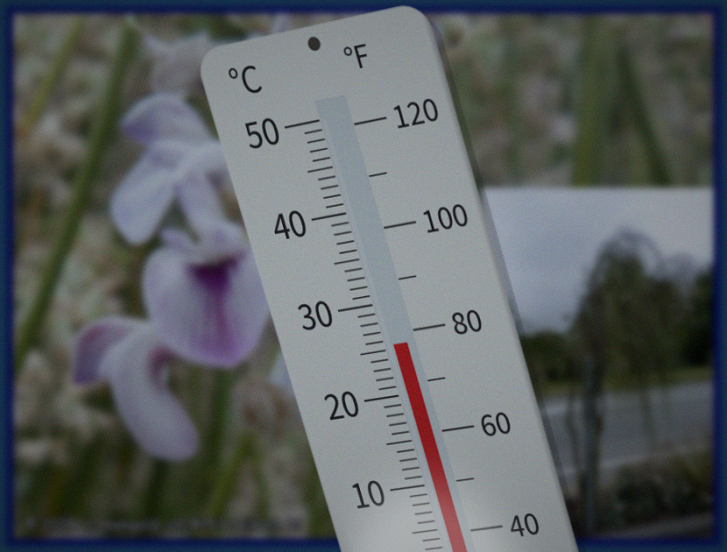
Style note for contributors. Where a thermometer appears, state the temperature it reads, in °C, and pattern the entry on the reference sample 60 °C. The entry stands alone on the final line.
25.5 °C
